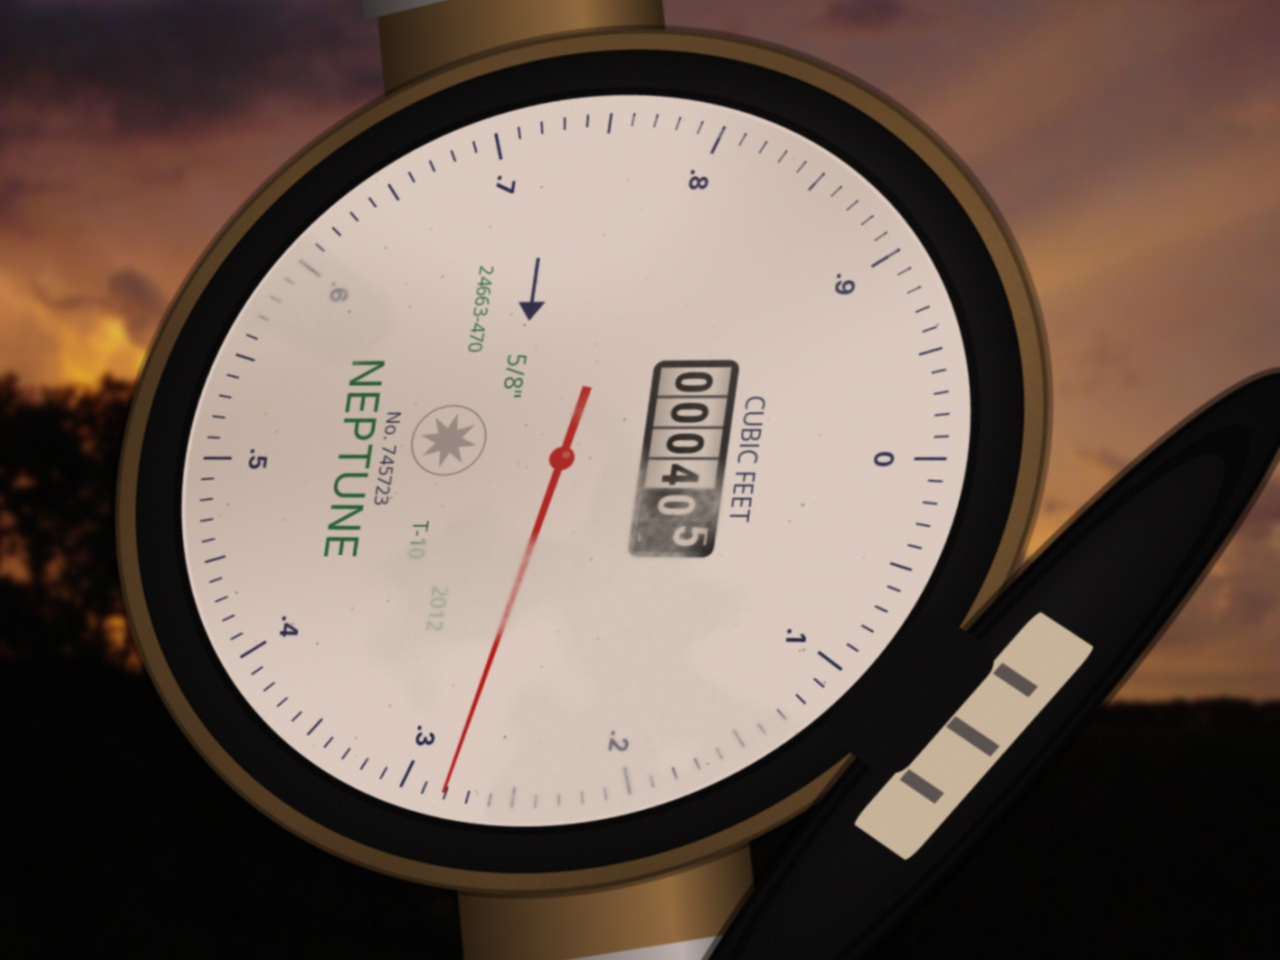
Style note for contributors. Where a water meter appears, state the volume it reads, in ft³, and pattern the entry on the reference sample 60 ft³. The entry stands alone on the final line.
405.28 ft³
